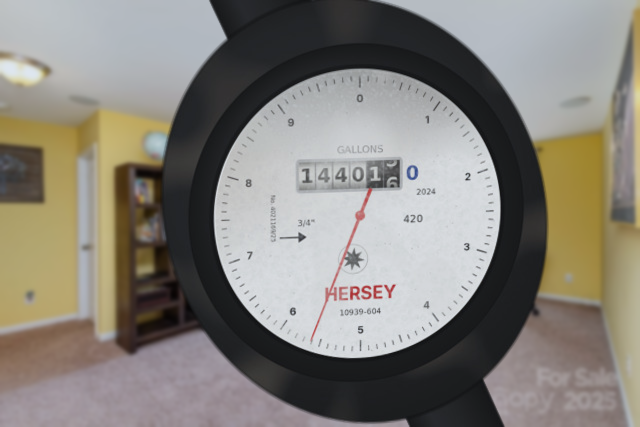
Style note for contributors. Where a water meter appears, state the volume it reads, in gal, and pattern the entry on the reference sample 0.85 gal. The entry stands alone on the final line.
1440155.6 gal
